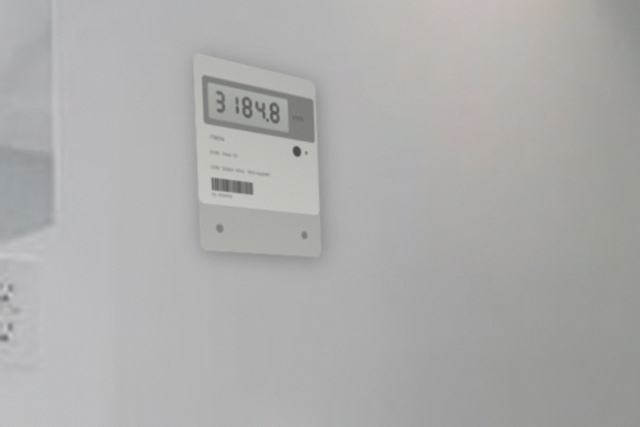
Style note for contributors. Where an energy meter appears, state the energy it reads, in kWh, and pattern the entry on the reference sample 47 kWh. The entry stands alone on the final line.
3184.8 kWh
